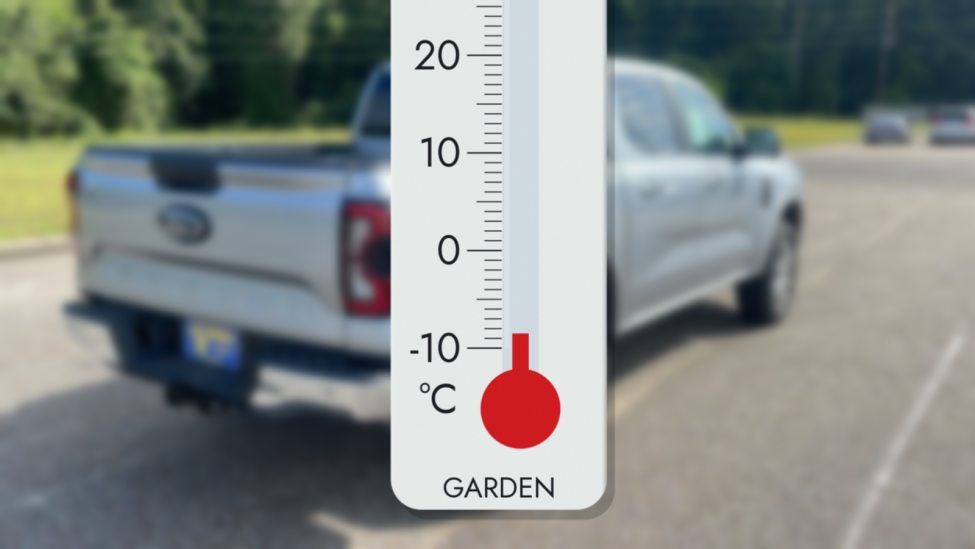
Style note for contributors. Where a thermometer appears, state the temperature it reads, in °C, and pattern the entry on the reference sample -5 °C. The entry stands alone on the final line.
-8.5 °C
